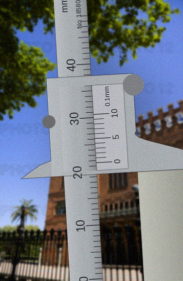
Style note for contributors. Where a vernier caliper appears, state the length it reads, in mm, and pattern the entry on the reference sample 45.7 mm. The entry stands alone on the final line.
21.6 mm
